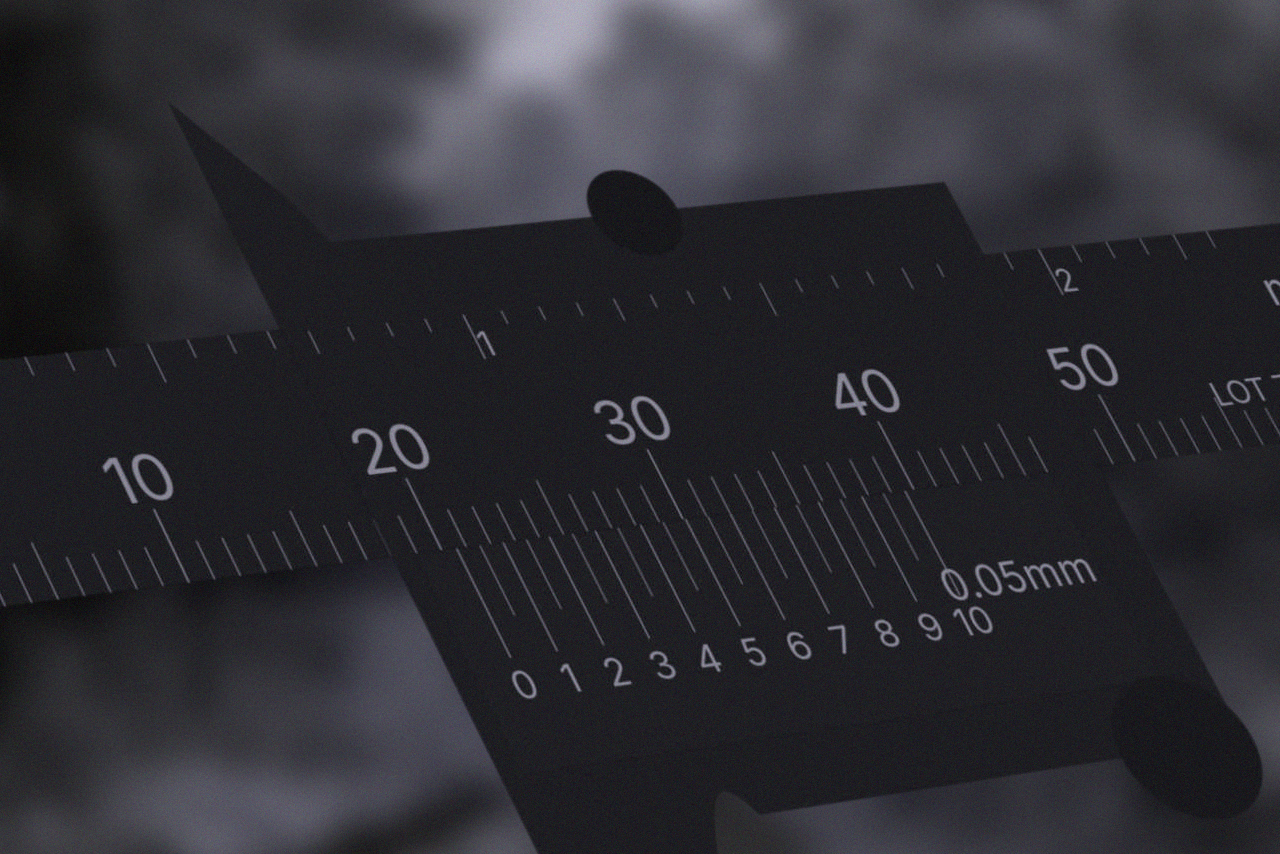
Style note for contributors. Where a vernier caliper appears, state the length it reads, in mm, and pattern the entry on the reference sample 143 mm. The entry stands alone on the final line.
20.6 mm
